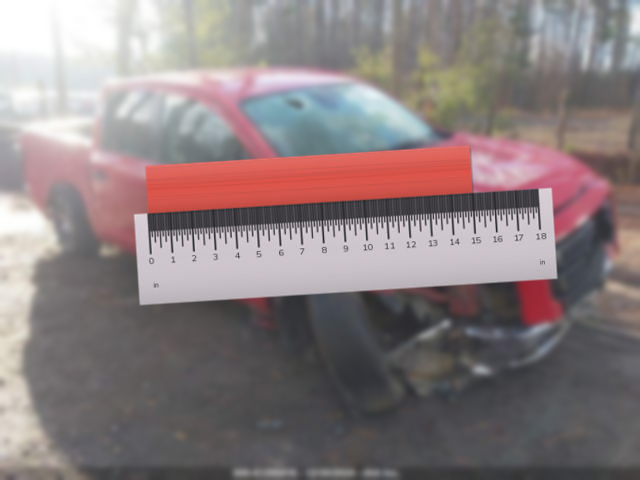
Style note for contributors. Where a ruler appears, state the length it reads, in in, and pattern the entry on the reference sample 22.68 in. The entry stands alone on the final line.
15 in
